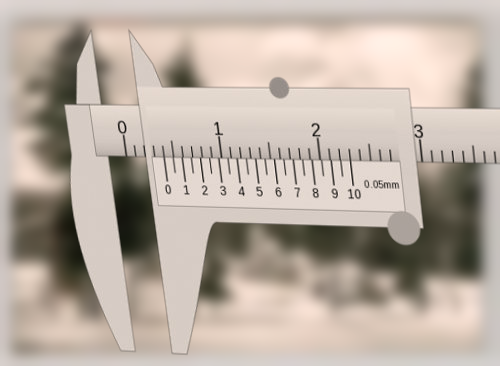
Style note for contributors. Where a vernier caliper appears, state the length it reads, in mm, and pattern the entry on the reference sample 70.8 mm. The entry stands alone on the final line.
4.0 mm
